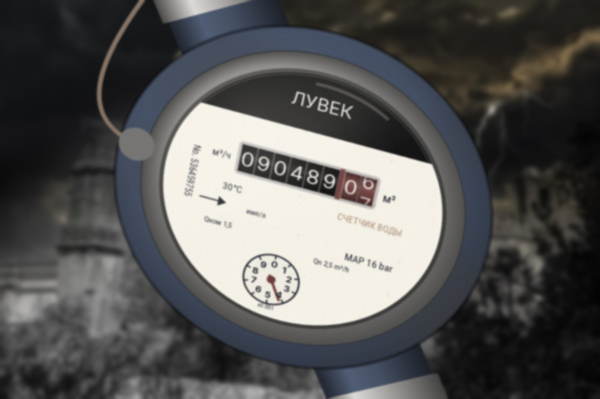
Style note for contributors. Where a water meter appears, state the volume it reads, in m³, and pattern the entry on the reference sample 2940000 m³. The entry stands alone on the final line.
90489.064 m³
